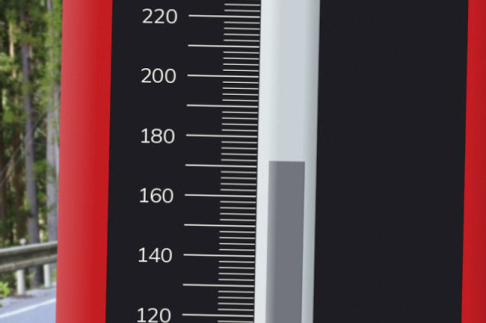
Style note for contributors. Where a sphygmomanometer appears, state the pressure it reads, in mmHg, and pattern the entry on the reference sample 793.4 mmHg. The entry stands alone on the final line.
172 mmHg
